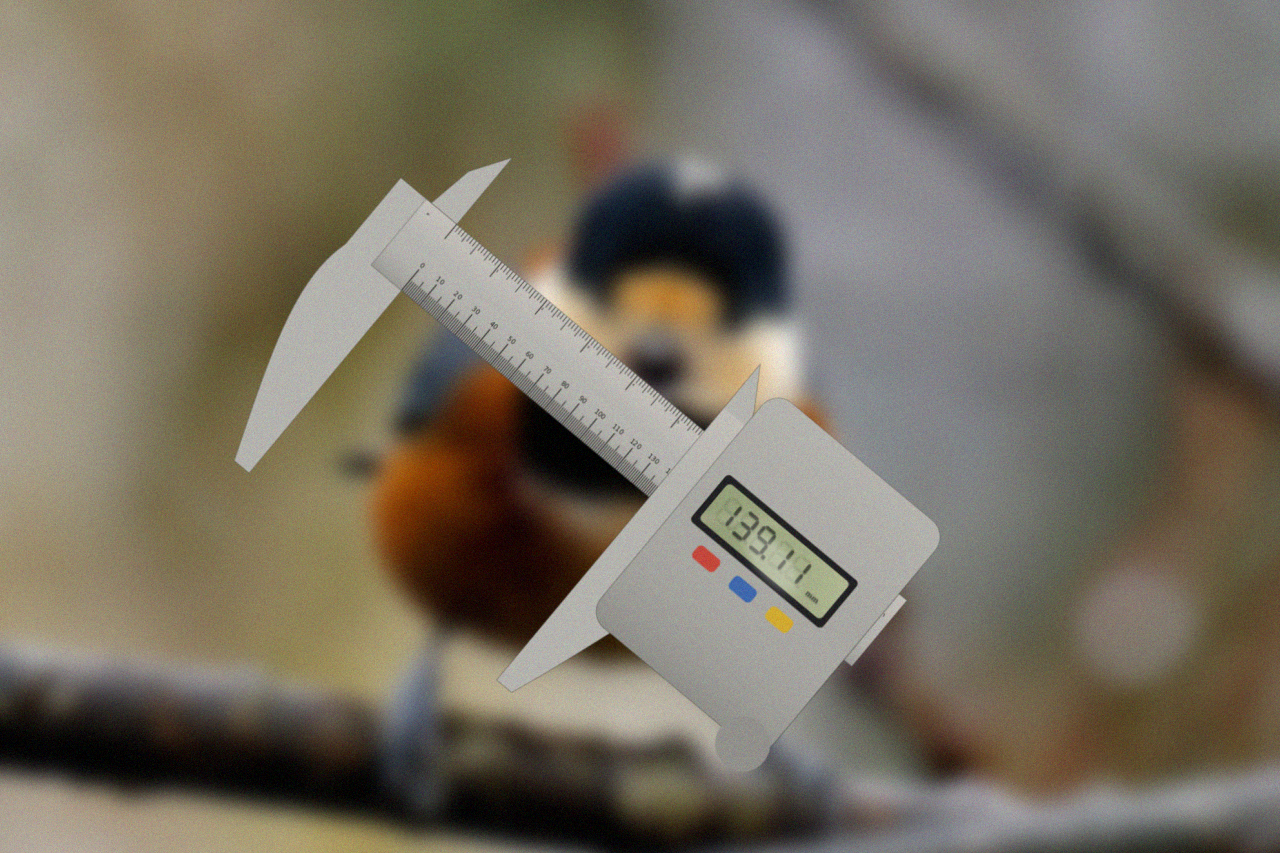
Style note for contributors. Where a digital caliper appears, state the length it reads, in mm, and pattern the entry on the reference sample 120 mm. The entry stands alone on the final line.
139.11 mm
